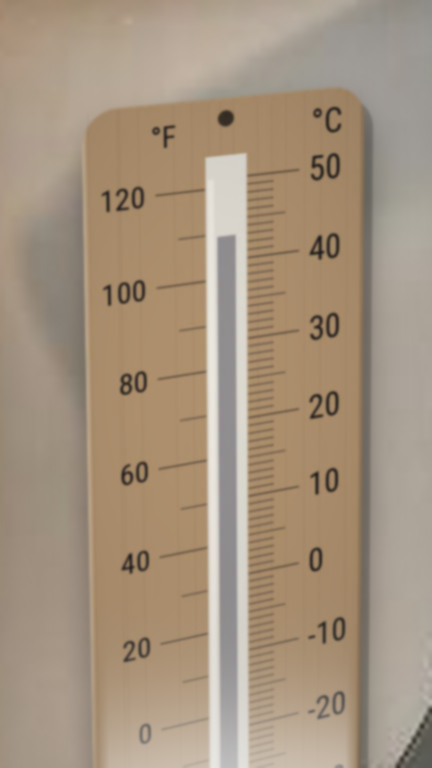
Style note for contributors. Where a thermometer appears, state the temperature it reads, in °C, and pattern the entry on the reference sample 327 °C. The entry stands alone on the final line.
43 °C
